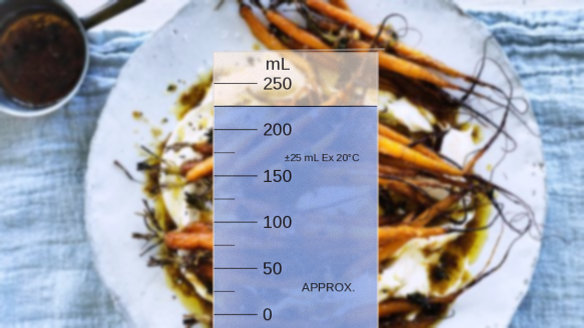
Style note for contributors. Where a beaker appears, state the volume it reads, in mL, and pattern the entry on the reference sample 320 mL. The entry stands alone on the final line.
225 mL
